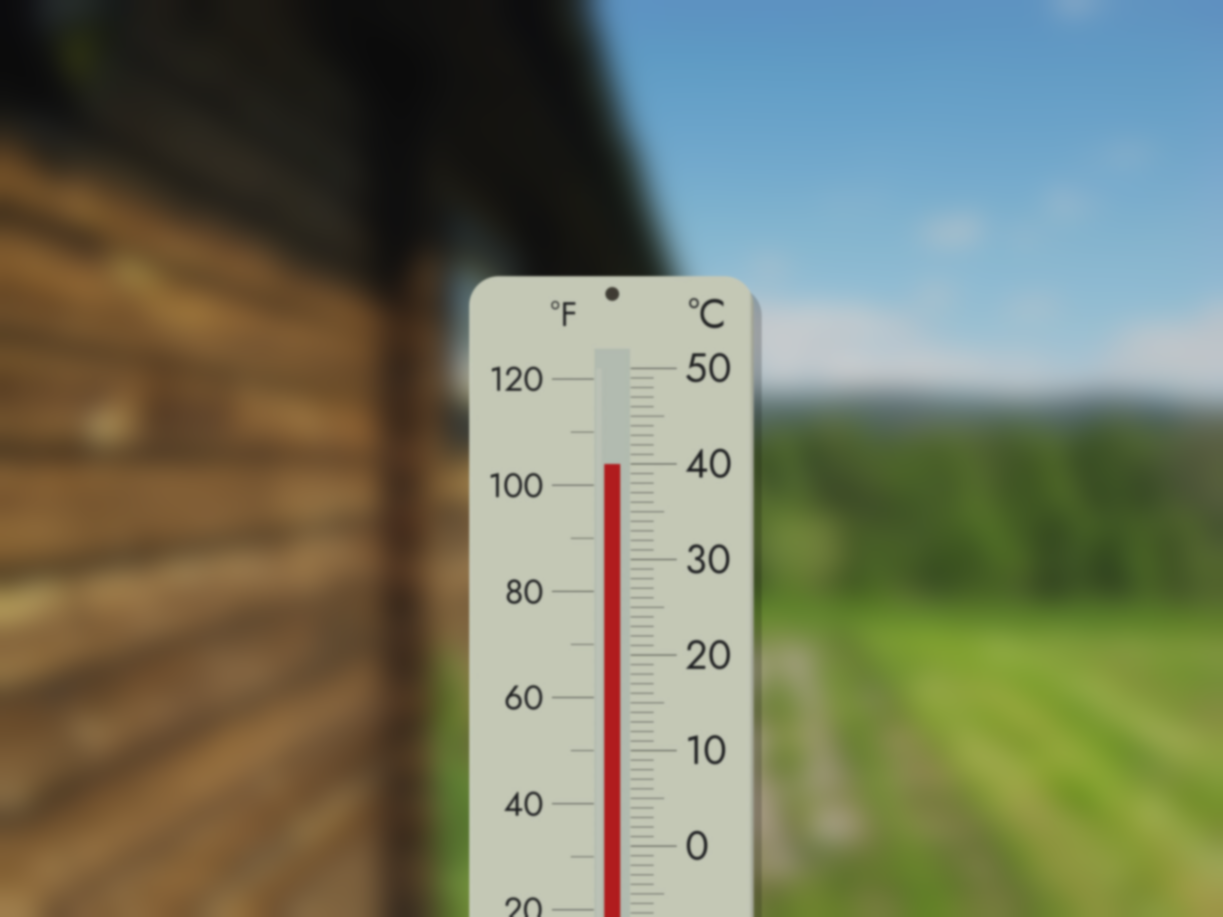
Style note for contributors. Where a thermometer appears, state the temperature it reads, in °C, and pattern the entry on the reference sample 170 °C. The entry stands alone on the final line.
40 °C
